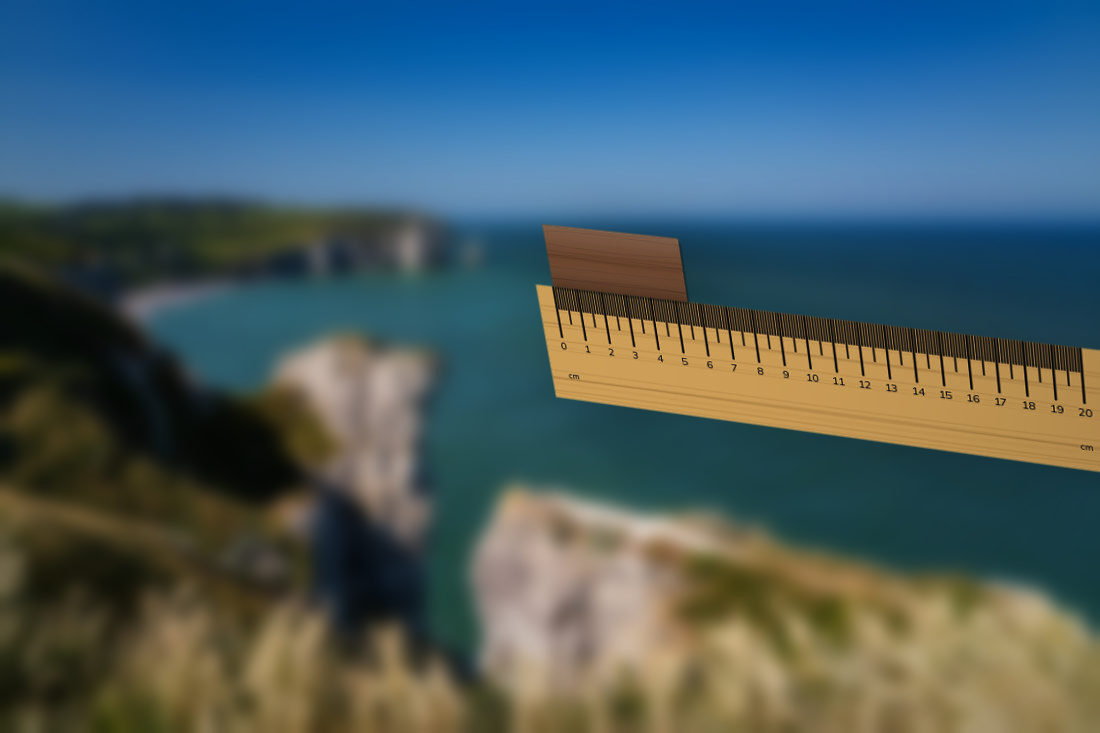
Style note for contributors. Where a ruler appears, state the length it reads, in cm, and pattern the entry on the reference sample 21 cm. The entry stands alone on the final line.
5.5 cm
